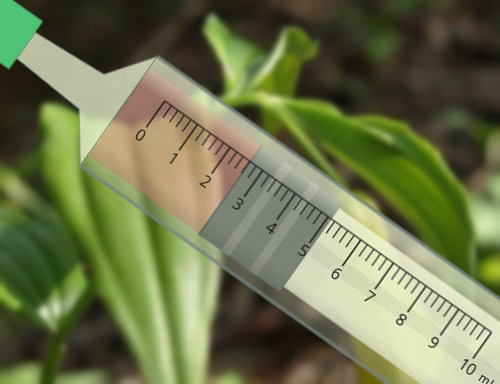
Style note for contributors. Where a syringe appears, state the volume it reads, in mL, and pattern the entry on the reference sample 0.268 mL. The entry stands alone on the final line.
2.6 mL
